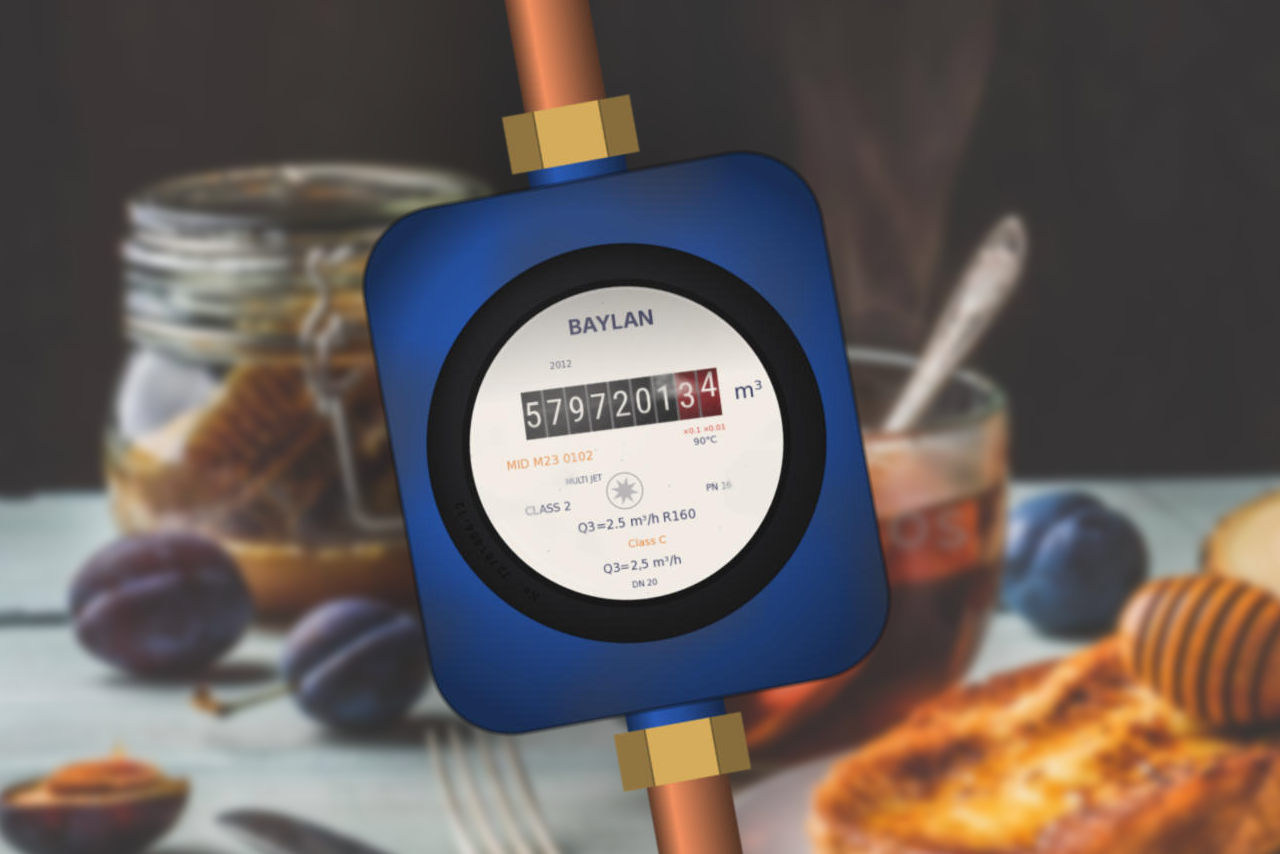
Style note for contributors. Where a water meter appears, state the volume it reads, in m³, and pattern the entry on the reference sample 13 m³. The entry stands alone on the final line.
5797201.34 m³
